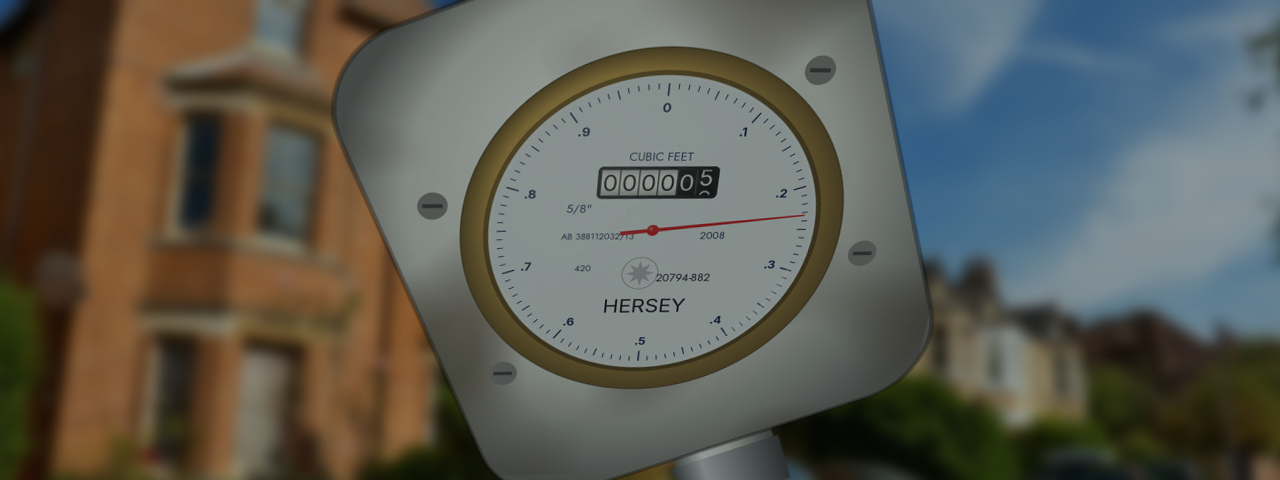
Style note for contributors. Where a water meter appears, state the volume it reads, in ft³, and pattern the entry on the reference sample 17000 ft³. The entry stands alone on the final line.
5.23 ft³
